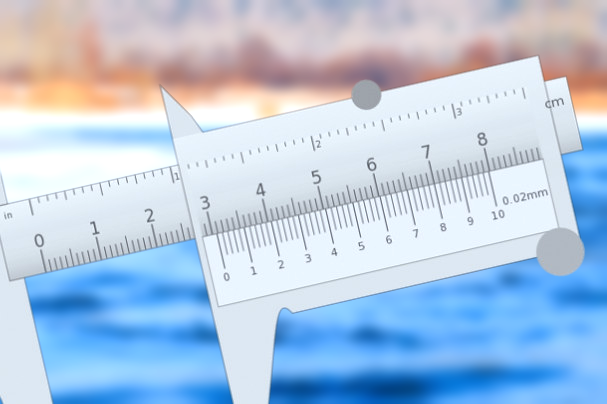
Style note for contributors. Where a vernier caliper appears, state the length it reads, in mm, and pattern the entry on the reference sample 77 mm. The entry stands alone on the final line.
30.8 mm
